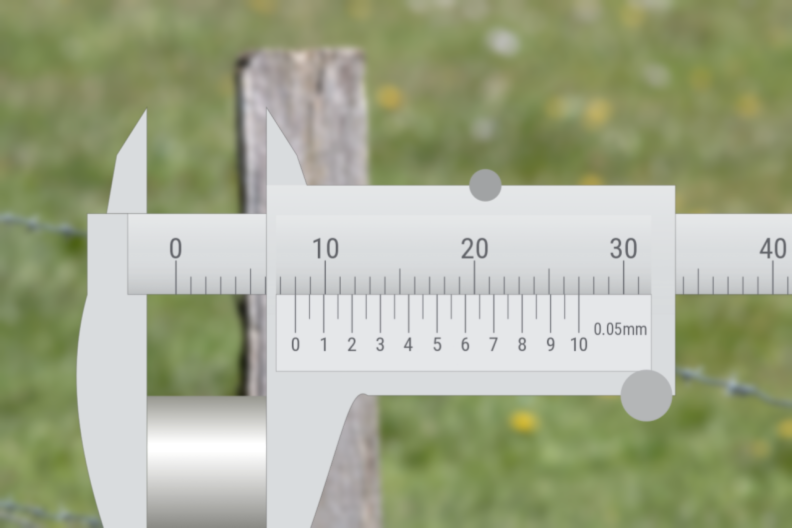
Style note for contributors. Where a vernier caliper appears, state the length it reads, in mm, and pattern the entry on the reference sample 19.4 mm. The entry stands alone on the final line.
8.0 mm
